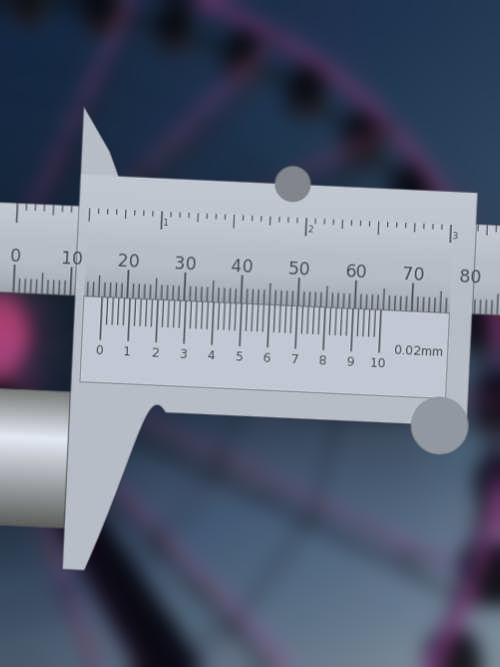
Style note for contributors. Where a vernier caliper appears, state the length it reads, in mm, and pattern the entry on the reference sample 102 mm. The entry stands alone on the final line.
15.6 mm
